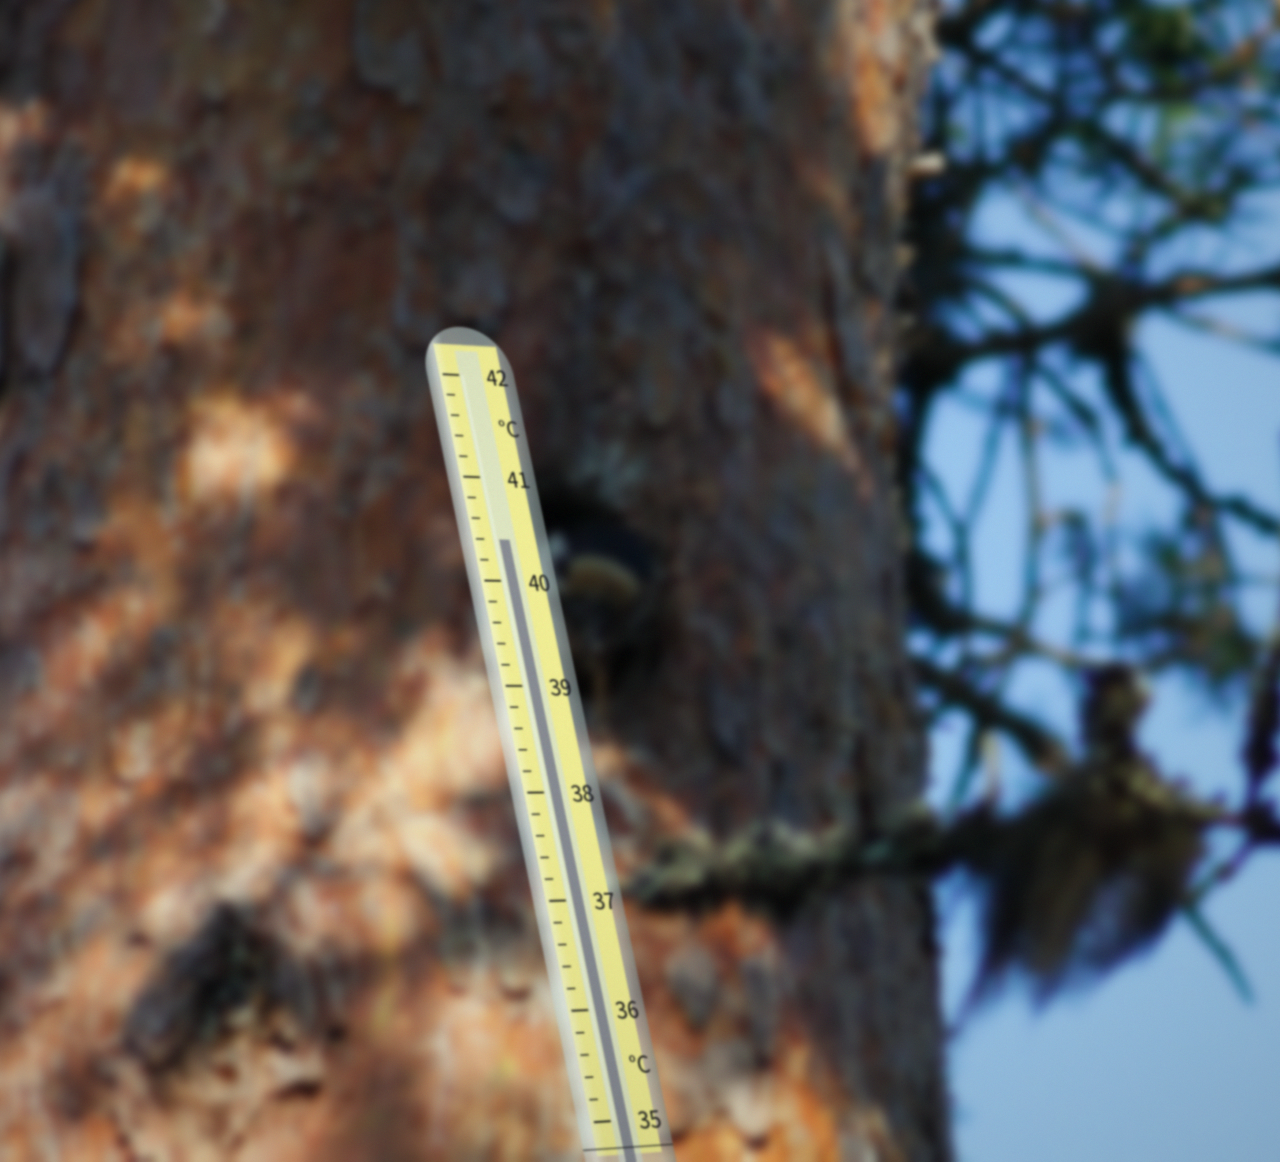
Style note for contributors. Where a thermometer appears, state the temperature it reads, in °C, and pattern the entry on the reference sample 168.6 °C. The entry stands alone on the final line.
40.4 °C
